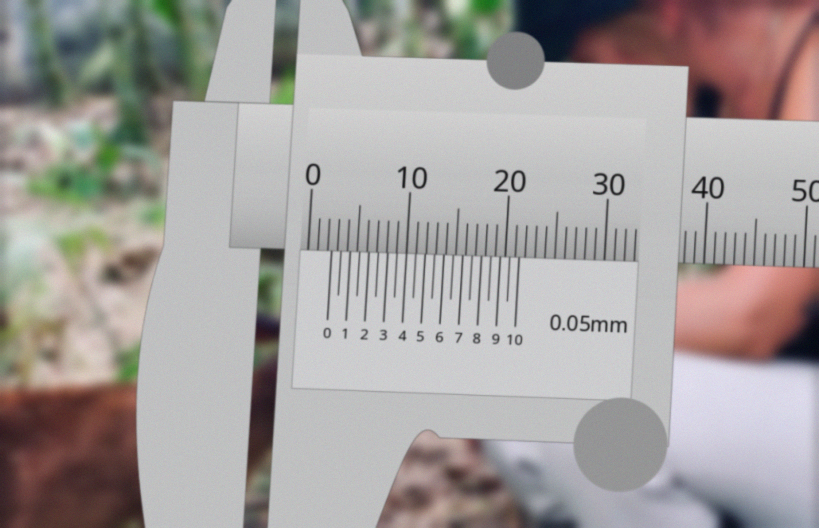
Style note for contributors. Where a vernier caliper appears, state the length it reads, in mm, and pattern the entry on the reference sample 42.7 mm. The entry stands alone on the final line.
2.4 mm
